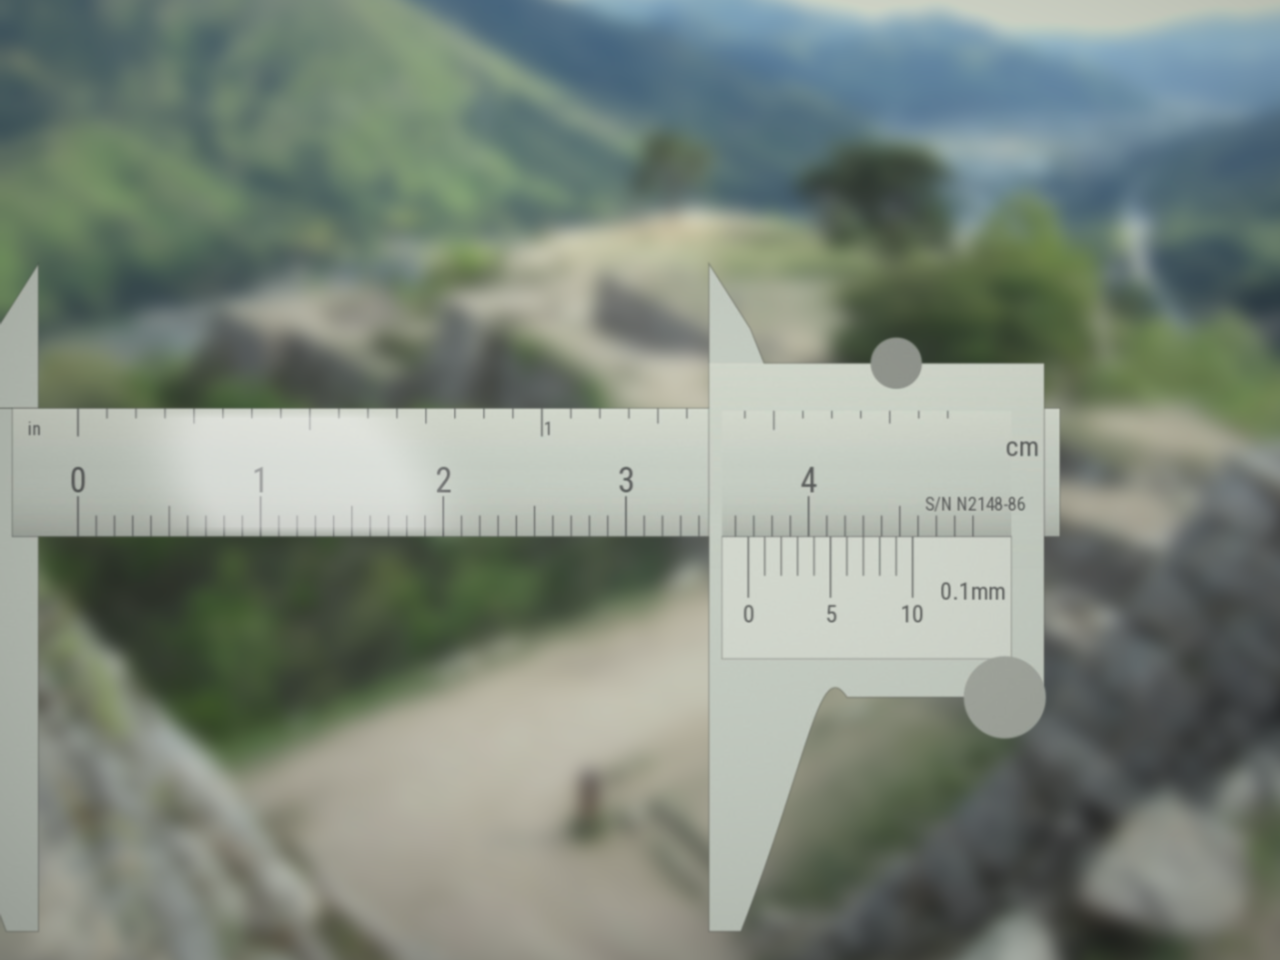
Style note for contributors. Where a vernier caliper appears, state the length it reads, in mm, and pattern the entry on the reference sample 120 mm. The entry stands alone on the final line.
36.7 mm
